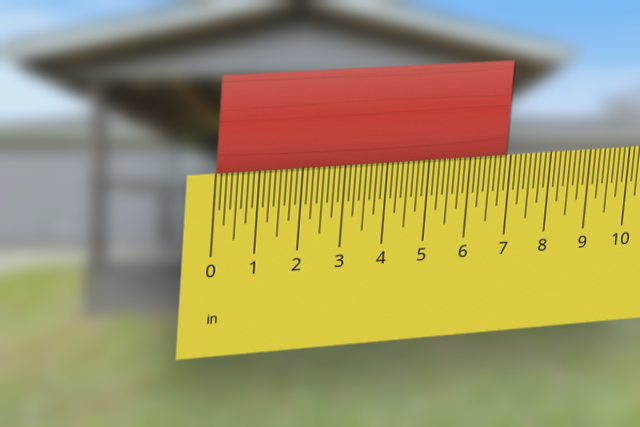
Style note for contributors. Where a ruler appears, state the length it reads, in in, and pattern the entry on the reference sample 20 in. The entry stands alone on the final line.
6.875 in
